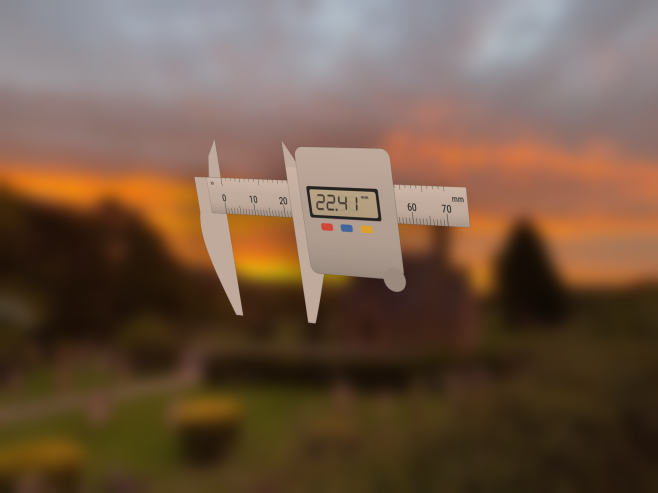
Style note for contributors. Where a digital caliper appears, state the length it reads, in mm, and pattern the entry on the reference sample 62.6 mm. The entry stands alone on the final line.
22.41 mm
